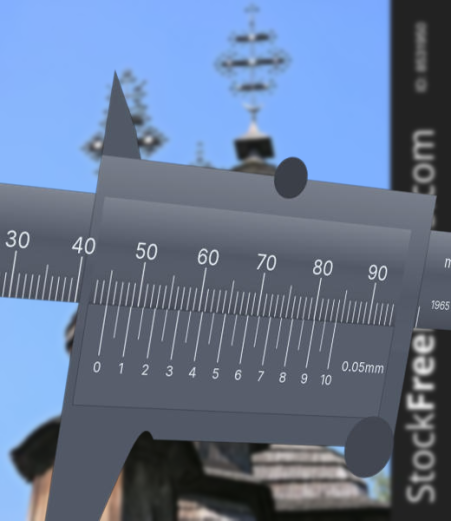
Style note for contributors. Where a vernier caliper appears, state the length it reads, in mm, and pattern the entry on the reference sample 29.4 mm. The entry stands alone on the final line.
45.0 mm
